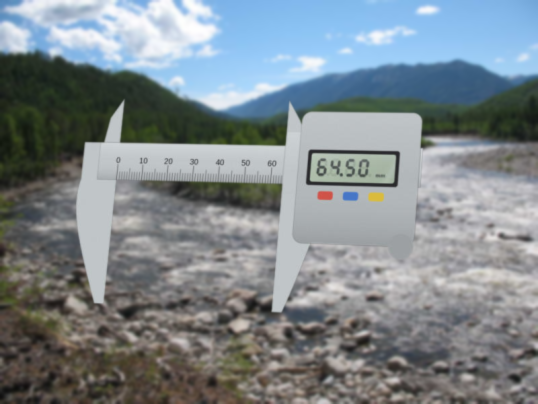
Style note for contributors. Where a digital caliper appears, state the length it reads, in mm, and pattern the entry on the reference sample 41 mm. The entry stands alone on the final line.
64.50 mm
